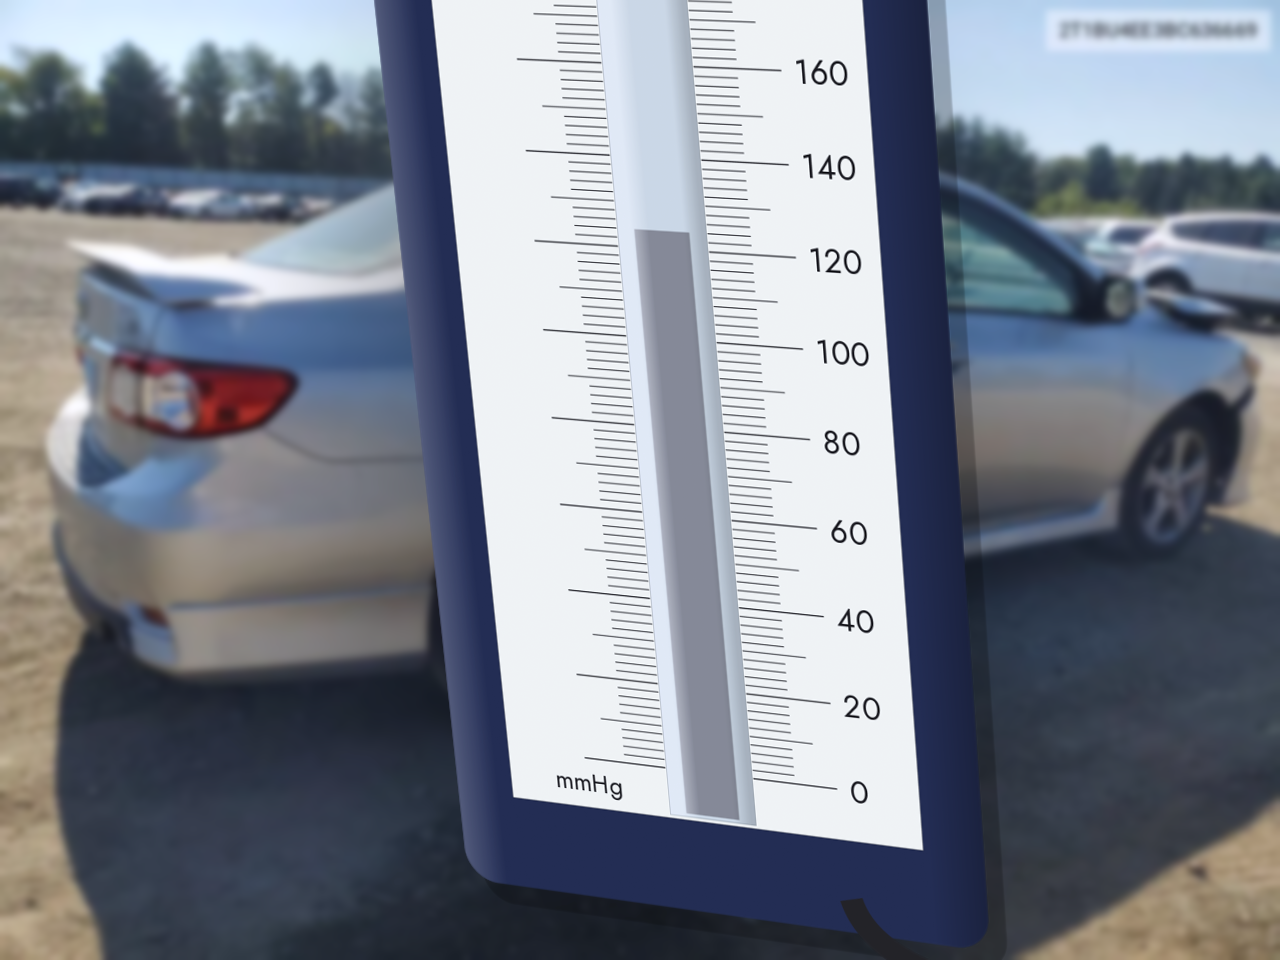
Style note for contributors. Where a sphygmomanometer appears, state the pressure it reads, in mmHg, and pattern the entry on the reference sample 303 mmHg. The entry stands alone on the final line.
124 mmHg
